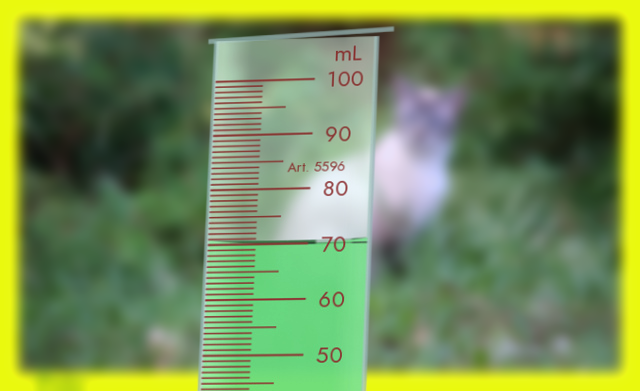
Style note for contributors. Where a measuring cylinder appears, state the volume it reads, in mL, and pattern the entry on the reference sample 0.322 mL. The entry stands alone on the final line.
70 mL
